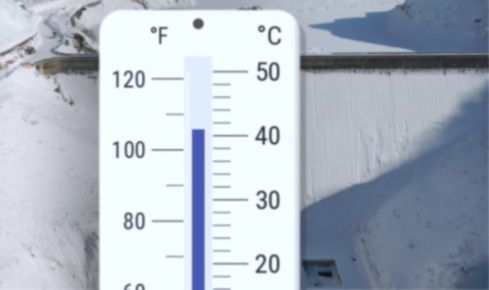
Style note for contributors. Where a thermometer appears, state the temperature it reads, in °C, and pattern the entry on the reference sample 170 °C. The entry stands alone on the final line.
41 °C
